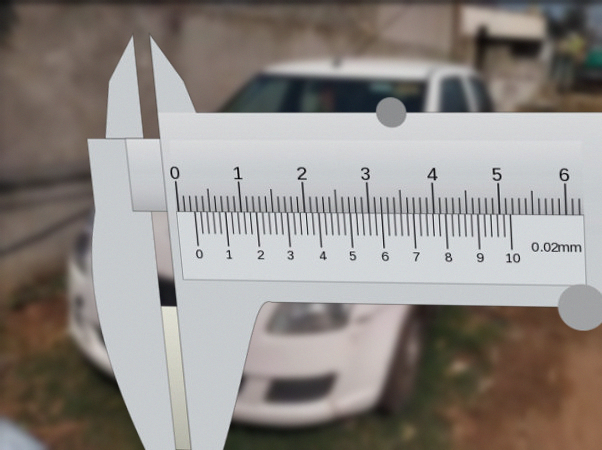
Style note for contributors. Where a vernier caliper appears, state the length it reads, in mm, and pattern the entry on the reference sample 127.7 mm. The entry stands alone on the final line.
2.6 mm
